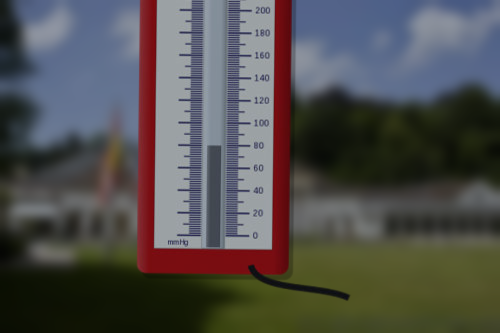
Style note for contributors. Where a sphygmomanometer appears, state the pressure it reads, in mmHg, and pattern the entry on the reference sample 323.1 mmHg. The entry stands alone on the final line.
80 mmHg
